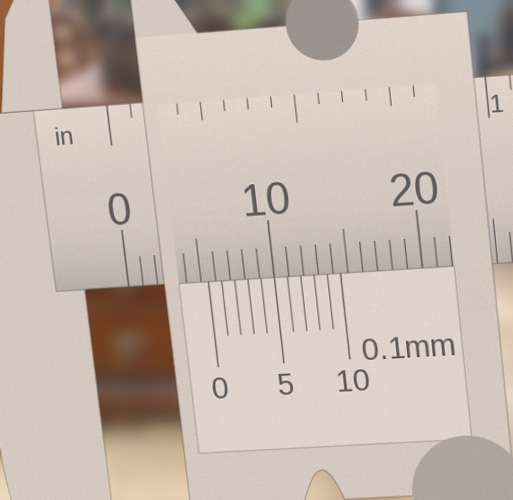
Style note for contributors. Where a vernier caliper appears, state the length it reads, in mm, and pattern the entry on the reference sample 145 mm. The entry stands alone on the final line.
5.5 mm
